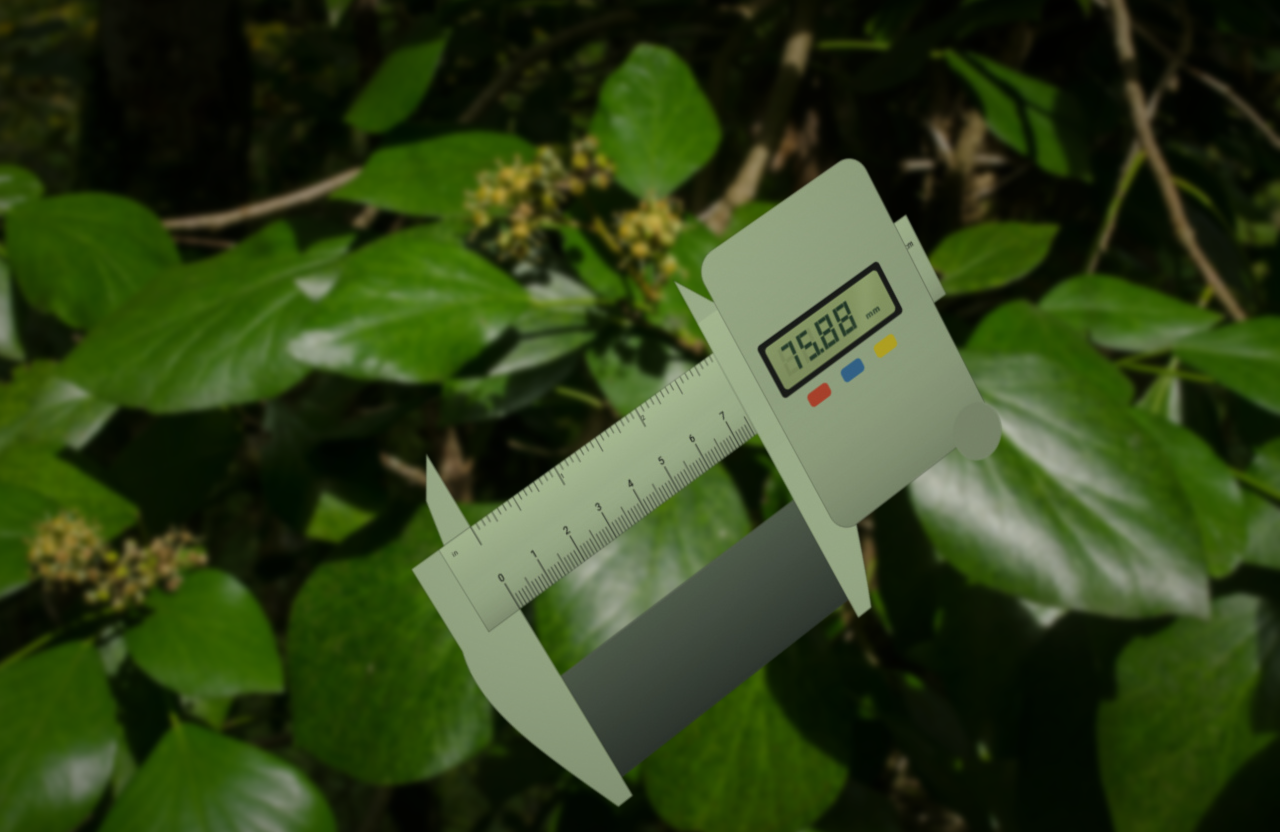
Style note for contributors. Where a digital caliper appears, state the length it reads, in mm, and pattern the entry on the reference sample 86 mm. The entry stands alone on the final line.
75.88 mm
